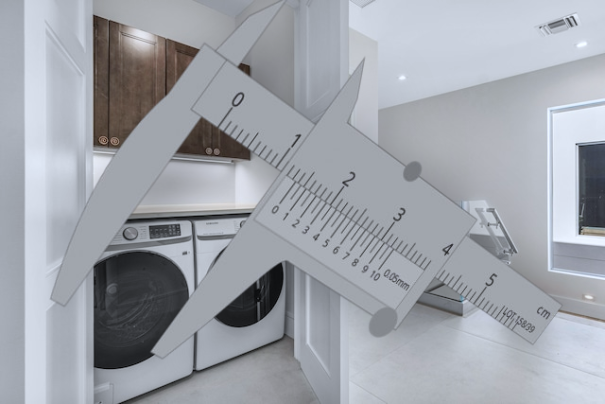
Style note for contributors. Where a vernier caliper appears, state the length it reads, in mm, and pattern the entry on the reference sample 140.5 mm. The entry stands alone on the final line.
13.6 mm
